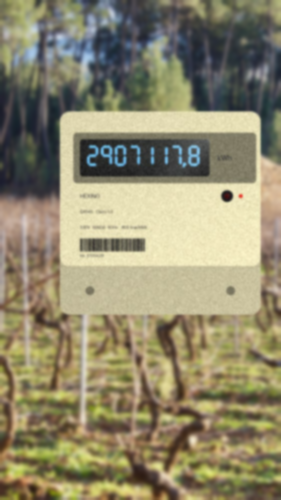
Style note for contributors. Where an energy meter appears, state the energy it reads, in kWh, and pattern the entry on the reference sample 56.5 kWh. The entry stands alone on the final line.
2907117.8 kWh
